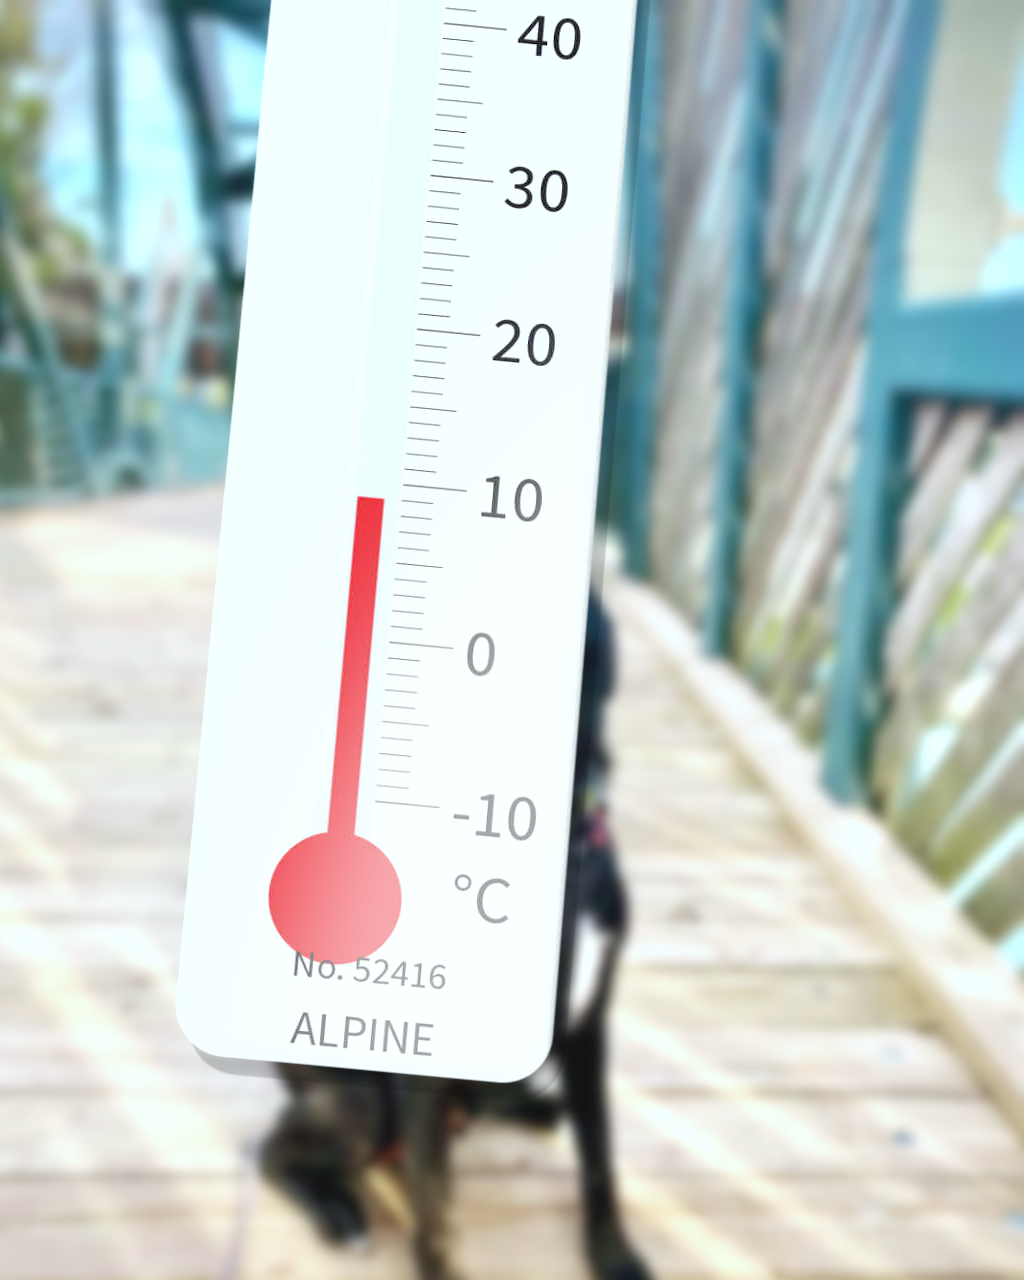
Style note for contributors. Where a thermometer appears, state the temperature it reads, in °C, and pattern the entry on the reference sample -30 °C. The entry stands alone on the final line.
9 °C
